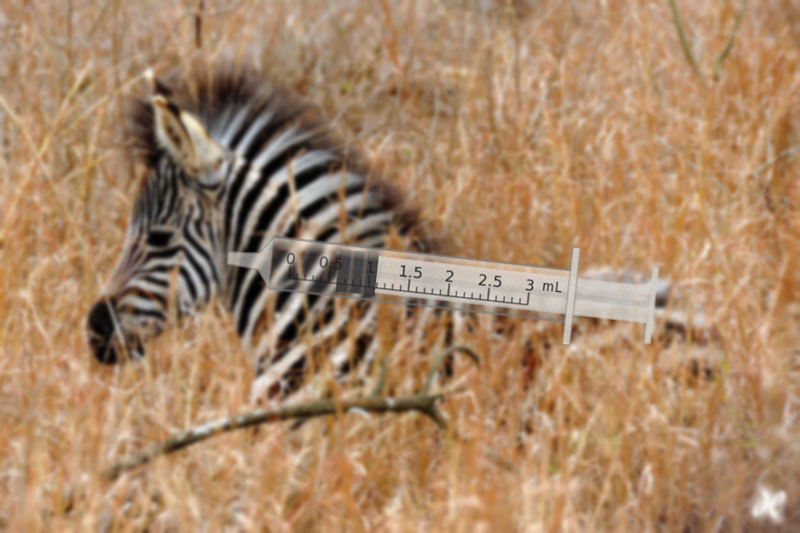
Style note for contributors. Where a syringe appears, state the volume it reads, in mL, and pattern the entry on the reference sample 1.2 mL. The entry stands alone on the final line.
0.6 mL
